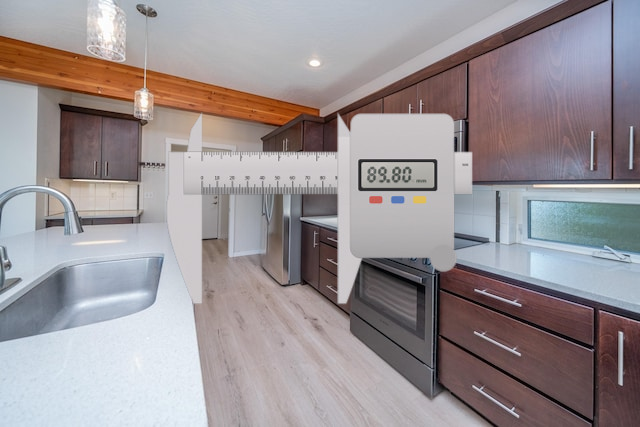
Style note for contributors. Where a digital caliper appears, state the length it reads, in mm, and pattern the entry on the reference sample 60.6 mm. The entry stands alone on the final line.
89.80 mm
